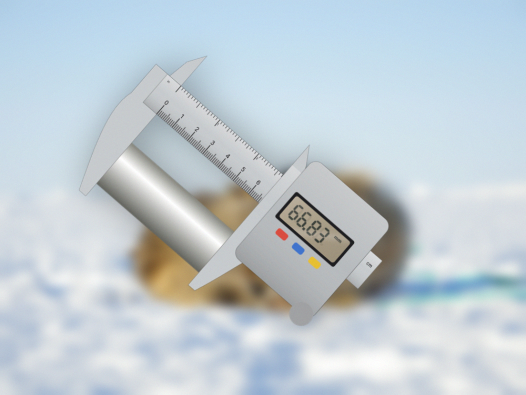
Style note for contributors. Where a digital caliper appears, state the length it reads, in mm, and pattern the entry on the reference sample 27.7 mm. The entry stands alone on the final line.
66.83 mm
